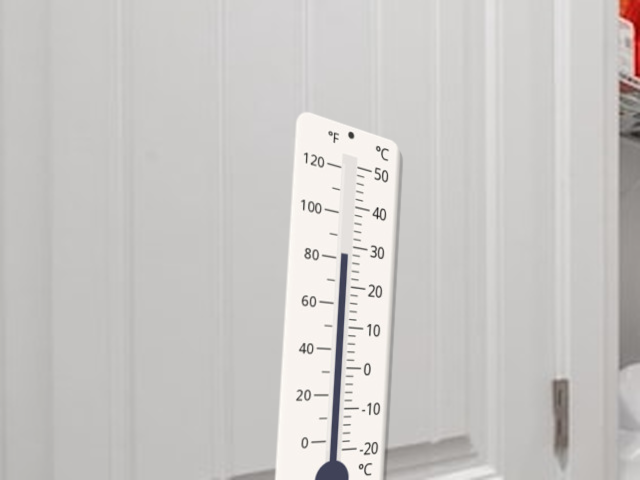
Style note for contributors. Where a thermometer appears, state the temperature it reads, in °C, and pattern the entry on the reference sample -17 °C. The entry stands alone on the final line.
28 °C
